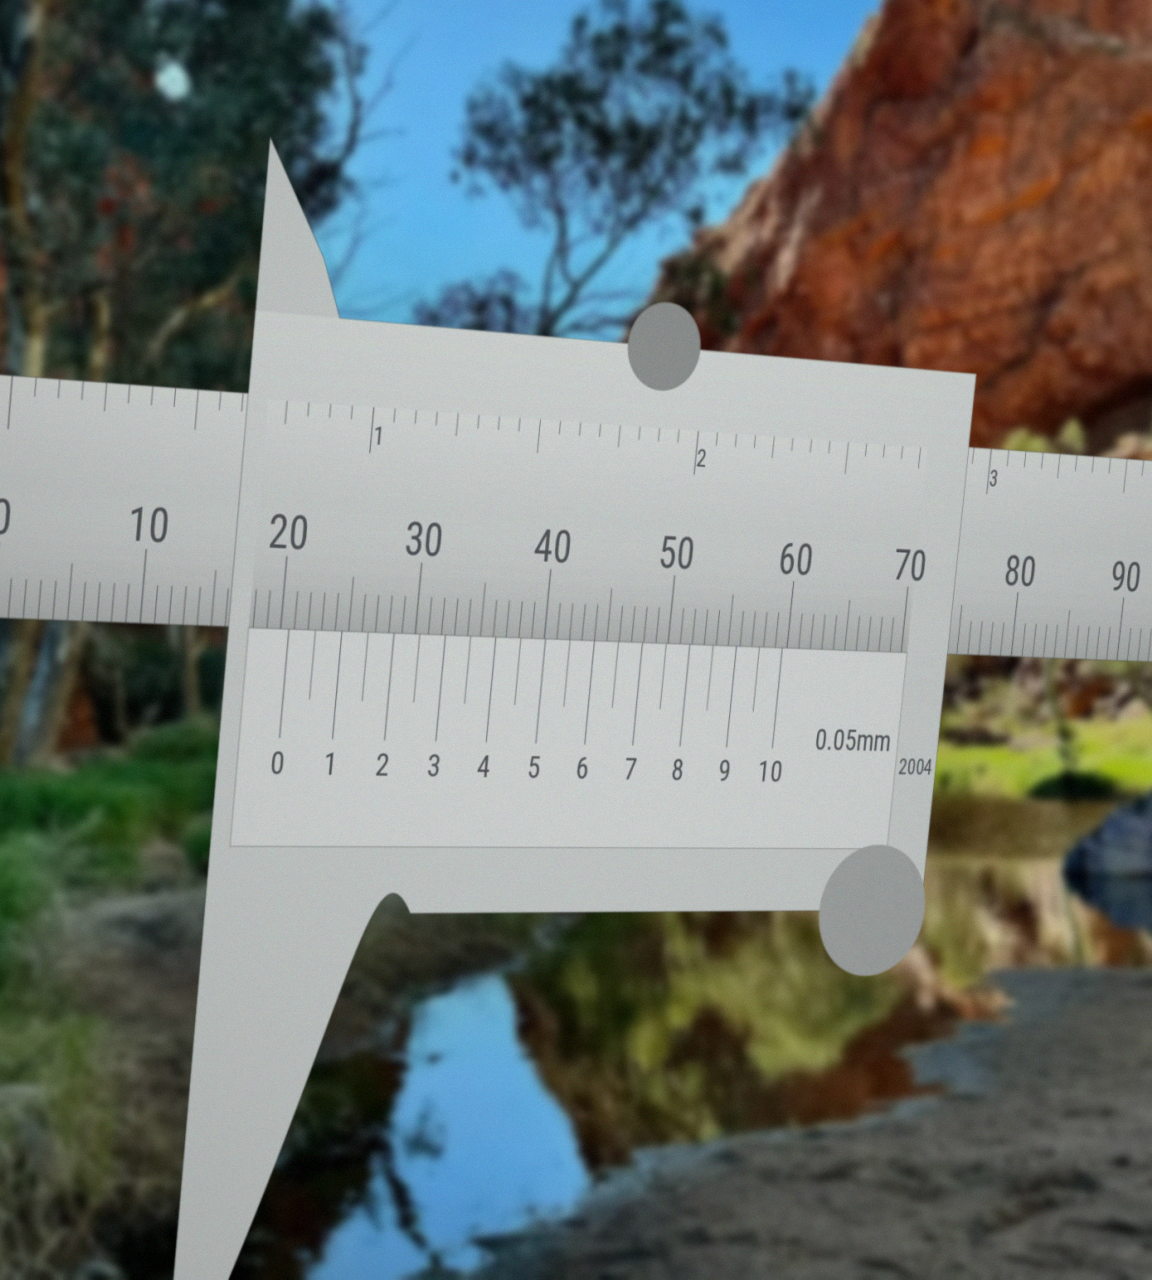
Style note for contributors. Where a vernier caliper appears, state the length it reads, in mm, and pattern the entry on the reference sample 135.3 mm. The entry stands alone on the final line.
20.6 mm
